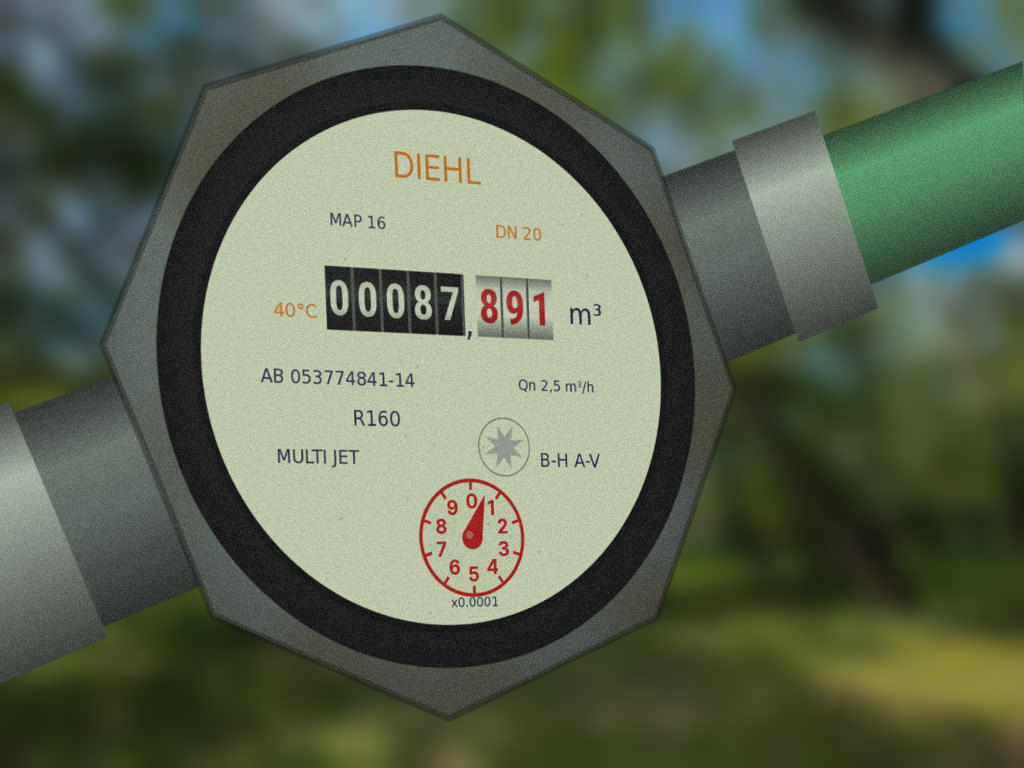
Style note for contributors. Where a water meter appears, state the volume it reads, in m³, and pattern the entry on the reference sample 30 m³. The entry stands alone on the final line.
87.8910 m³
